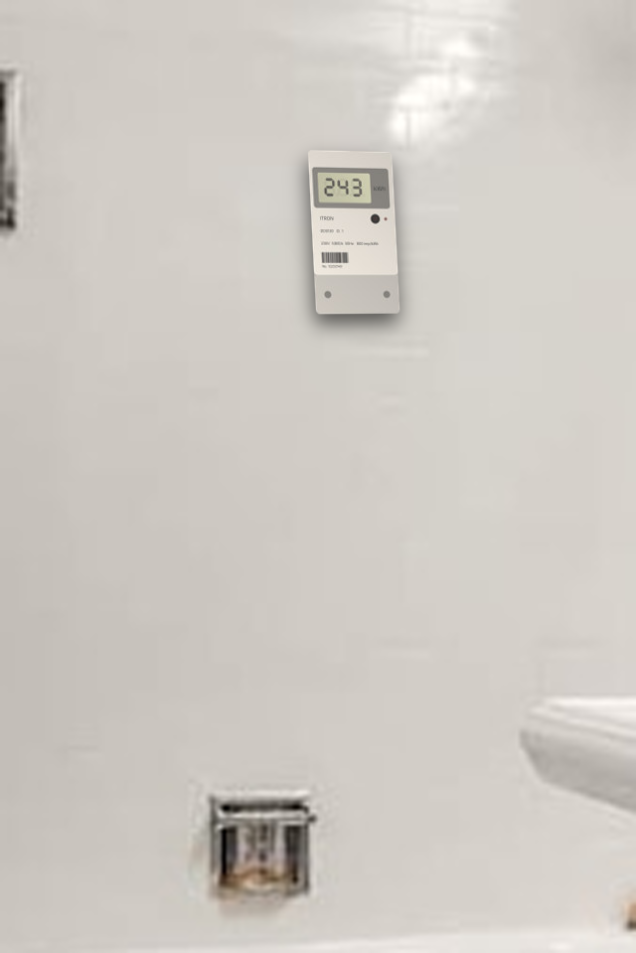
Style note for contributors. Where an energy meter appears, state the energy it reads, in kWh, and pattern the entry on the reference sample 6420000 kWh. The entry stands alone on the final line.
243 kWh
